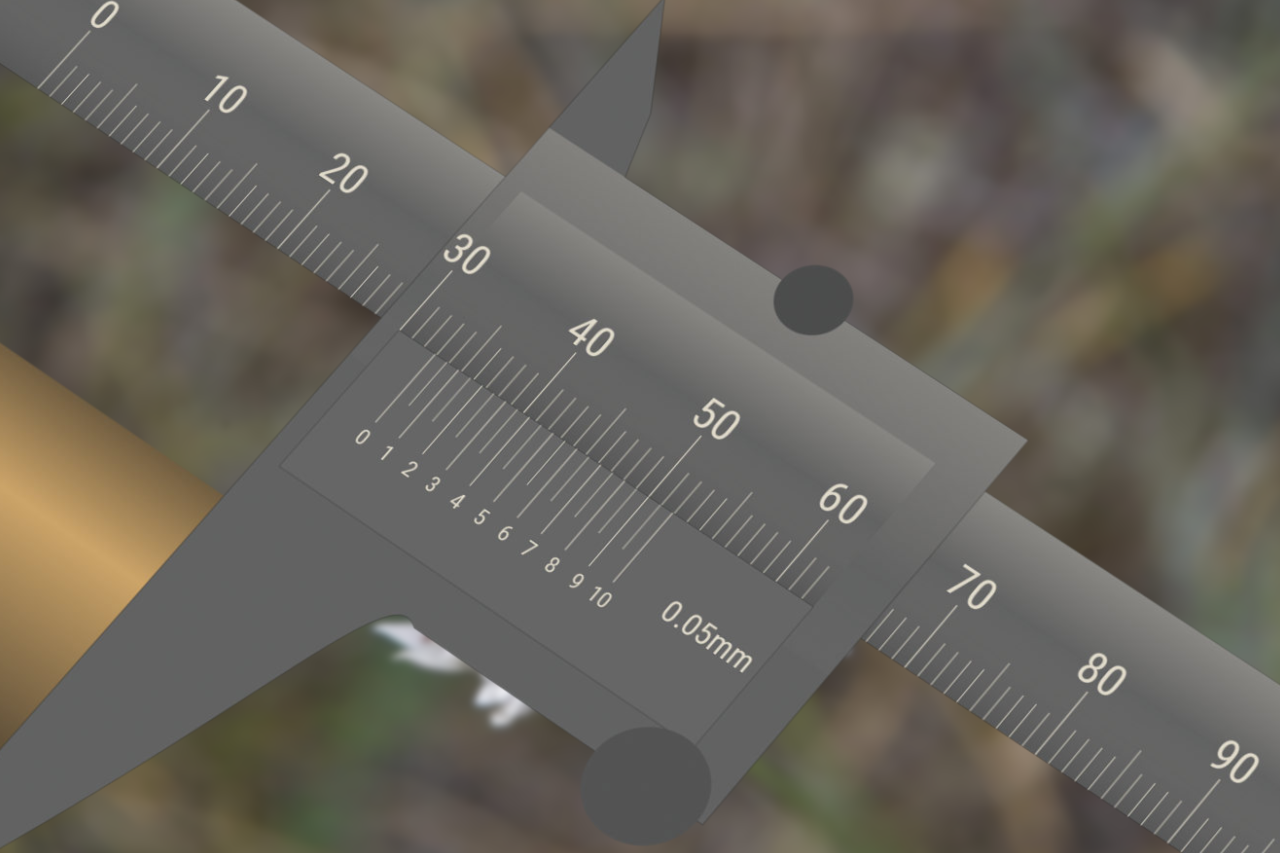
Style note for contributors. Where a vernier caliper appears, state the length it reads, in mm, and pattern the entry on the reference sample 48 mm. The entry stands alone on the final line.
32.9 mm
